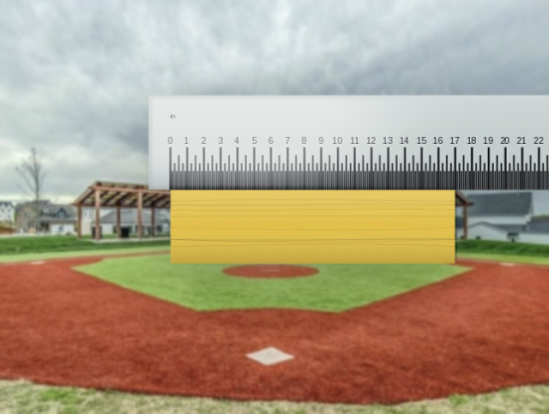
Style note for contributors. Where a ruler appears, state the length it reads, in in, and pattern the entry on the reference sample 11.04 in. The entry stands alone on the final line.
17 in
